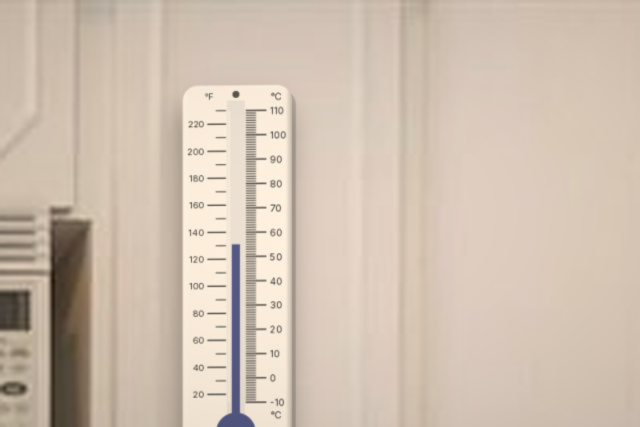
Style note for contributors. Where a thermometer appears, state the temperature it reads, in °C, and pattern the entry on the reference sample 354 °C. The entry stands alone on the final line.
55 °C
